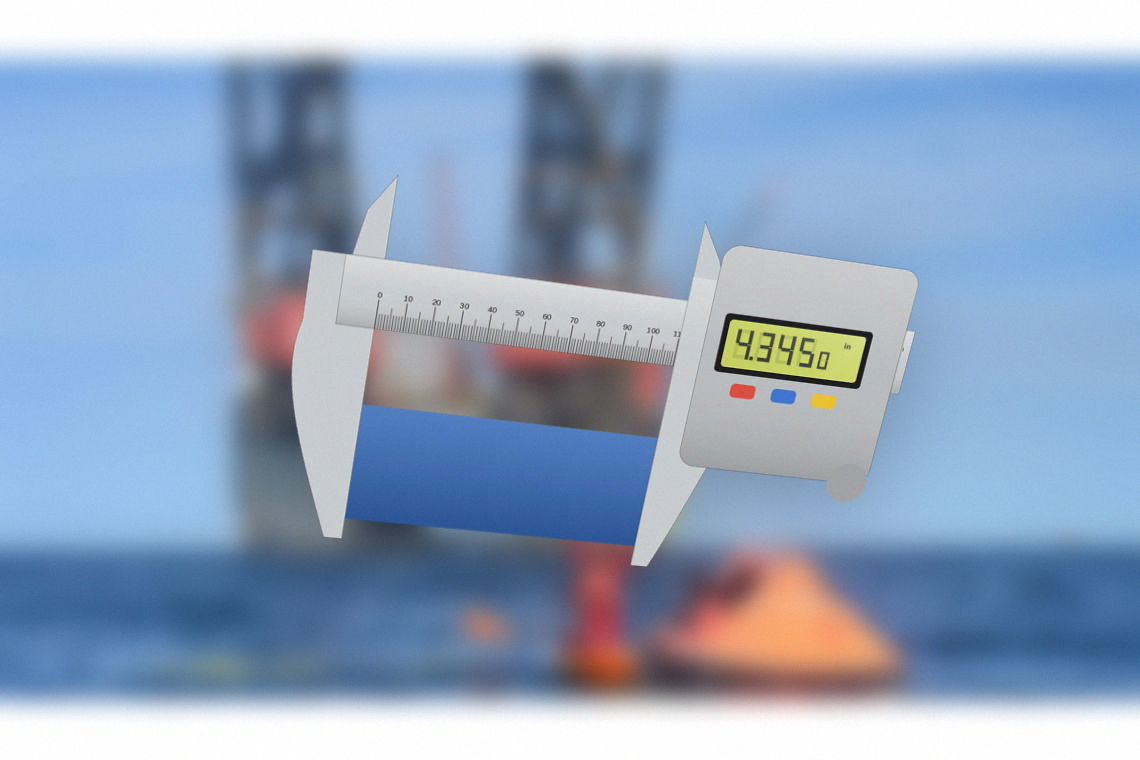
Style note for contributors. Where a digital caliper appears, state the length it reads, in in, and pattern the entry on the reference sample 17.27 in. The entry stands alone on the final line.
4.3450 in
